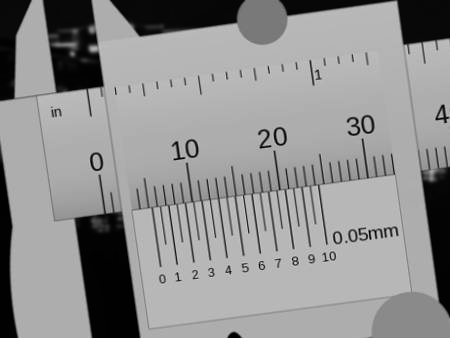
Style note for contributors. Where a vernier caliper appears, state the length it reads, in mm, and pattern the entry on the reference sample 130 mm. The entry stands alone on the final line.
5.4 mm
